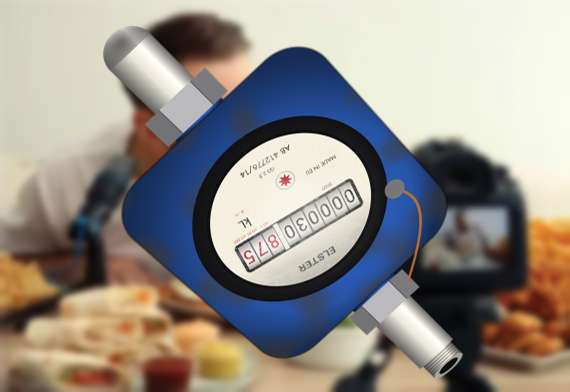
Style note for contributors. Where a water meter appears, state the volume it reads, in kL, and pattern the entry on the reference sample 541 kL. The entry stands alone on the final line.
30.875 kL
